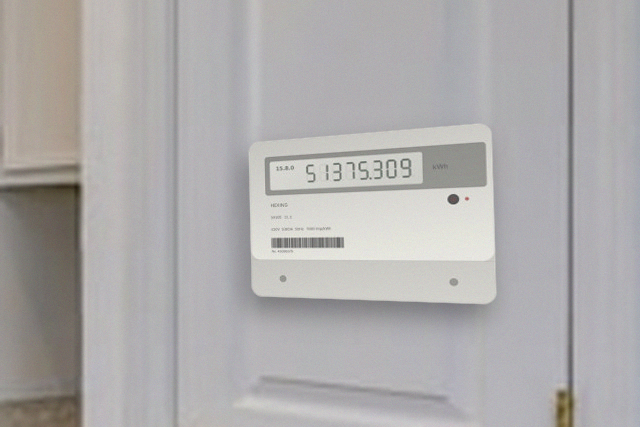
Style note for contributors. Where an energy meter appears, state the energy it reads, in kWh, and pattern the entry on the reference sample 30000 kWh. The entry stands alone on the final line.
51375.309 kWh
